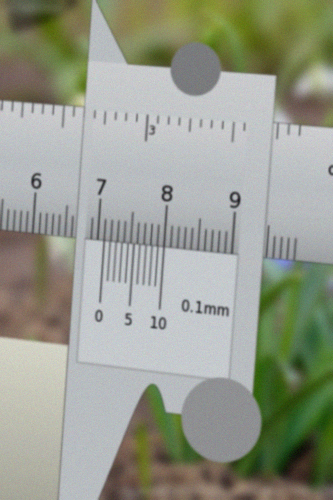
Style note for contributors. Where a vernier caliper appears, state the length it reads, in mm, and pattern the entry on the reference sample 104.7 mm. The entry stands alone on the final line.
71.0 mm
